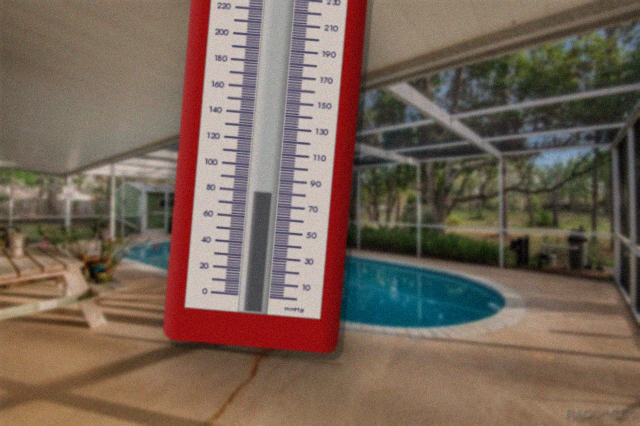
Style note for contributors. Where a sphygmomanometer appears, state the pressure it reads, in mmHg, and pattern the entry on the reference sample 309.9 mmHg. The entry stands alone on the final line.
80 mmHg
